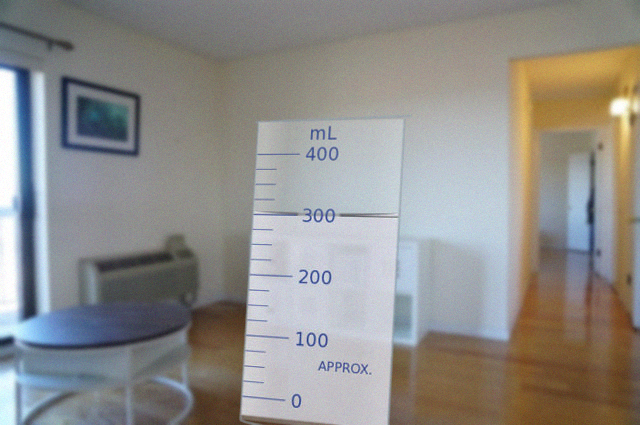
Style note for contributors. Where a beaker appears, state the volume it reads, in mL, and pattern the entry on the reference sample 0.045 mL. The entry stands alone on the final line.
300 mL
